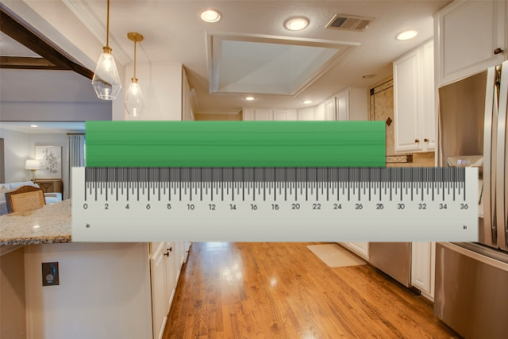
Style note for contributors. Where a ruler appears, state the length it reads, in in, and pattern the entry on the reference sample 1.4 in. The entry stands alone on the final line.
28.5 in
